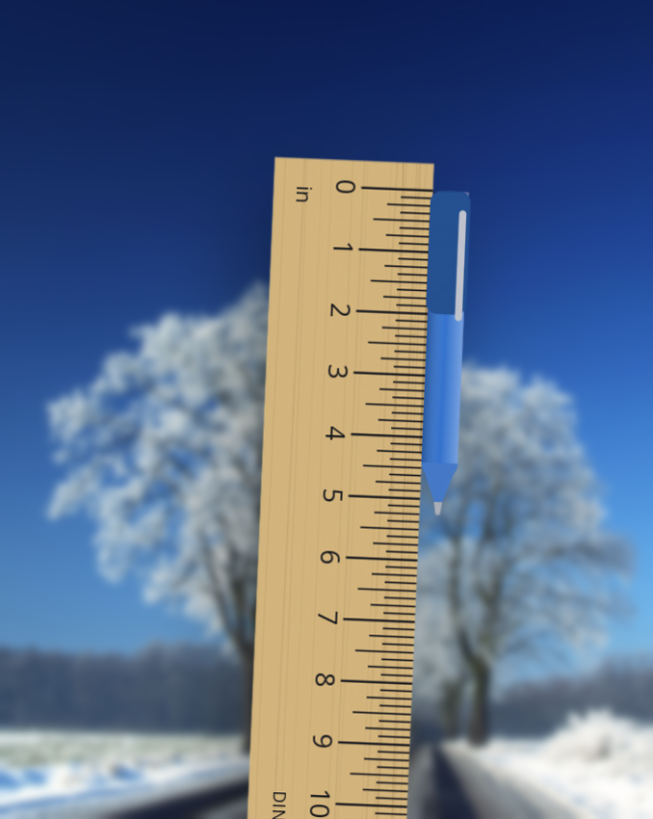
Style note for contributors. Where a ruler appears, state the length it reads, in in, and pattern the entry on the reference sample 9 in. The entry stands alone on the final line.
5.25 in
